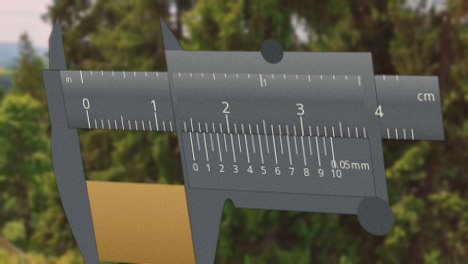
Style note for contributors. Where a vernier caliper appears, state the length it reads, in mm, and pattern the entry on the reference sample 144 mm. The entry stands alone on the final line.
14.6 mm
